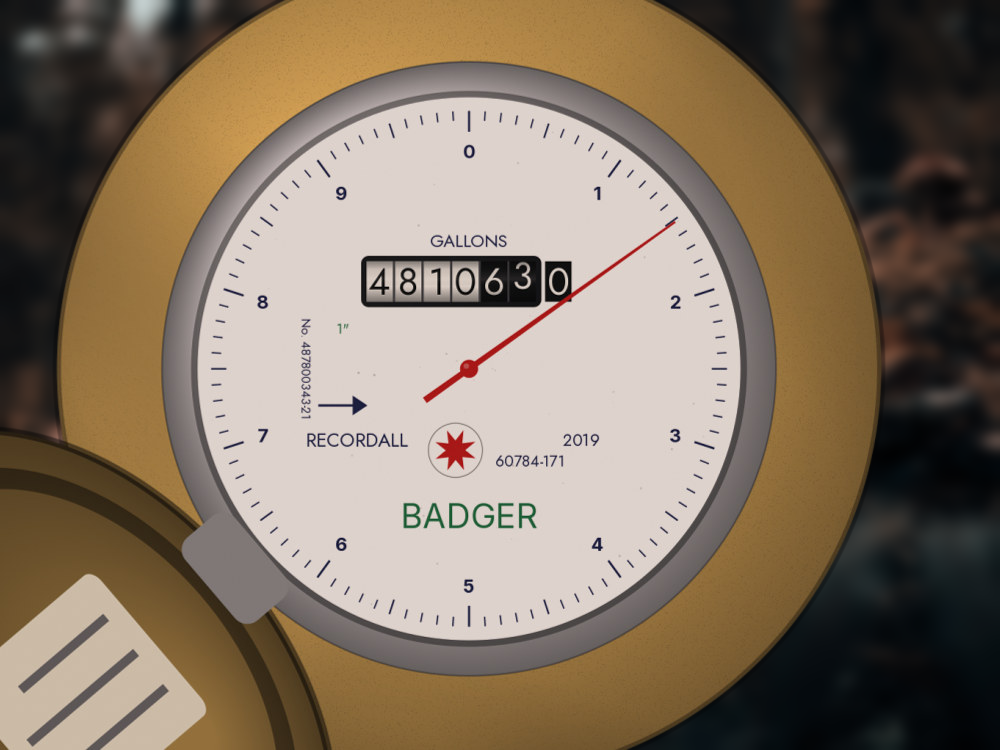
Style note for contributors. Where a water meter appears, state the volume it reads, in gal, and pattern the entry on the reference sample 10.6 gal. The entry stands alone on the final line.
4810631.5 gal
